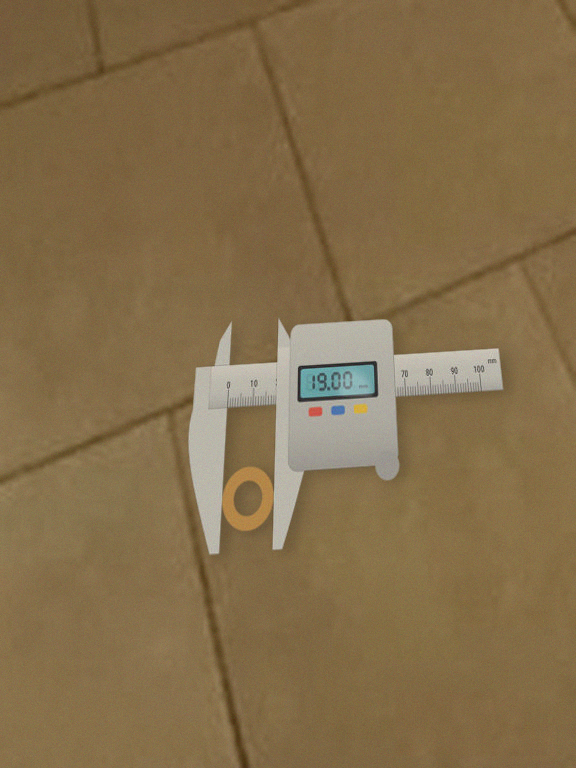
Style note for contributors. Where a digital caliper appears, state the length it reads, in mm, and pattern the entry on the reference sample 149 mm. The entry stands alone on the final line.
19.00 mm
